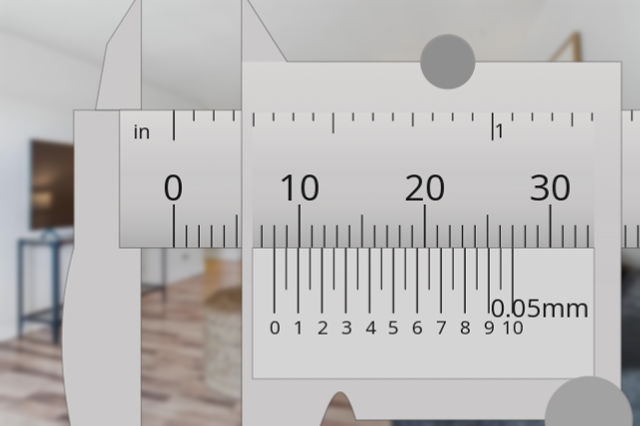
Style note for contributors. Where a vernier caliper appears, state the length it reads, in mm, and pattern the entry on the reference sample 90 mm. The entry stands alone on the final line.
8.0 mm
